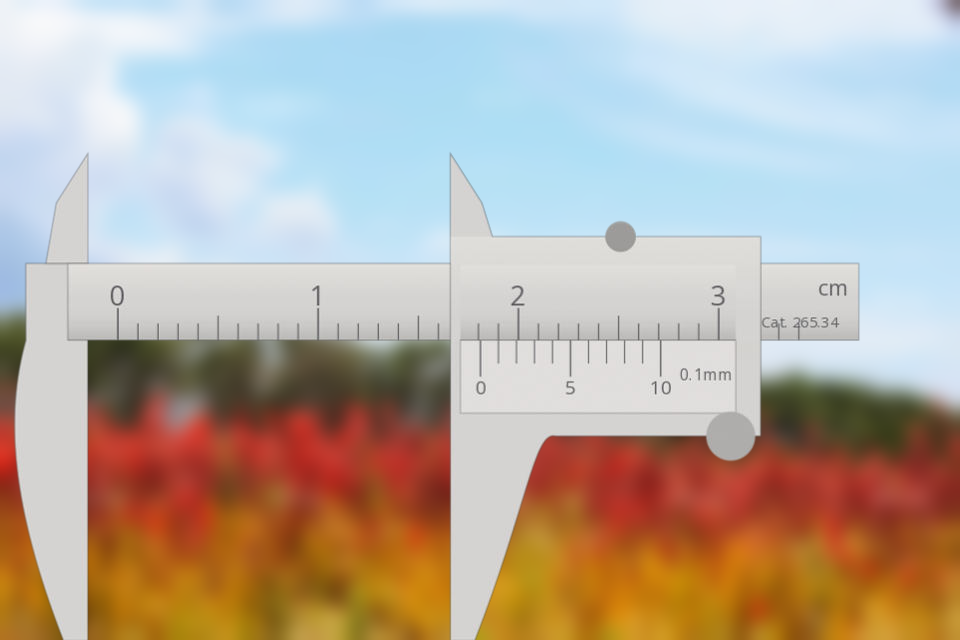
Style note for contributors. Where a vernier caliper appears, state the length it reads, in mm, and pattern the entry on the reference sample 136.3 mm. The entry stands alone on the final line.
18.1 mm
